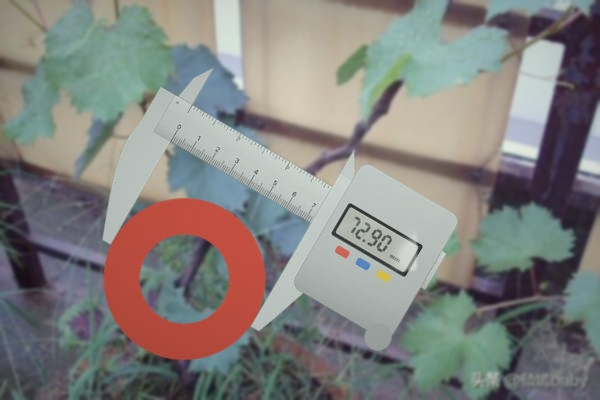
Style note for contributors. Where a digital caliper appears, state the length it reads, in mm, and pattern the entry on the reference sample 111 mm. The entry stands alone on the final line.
72.90 mm
